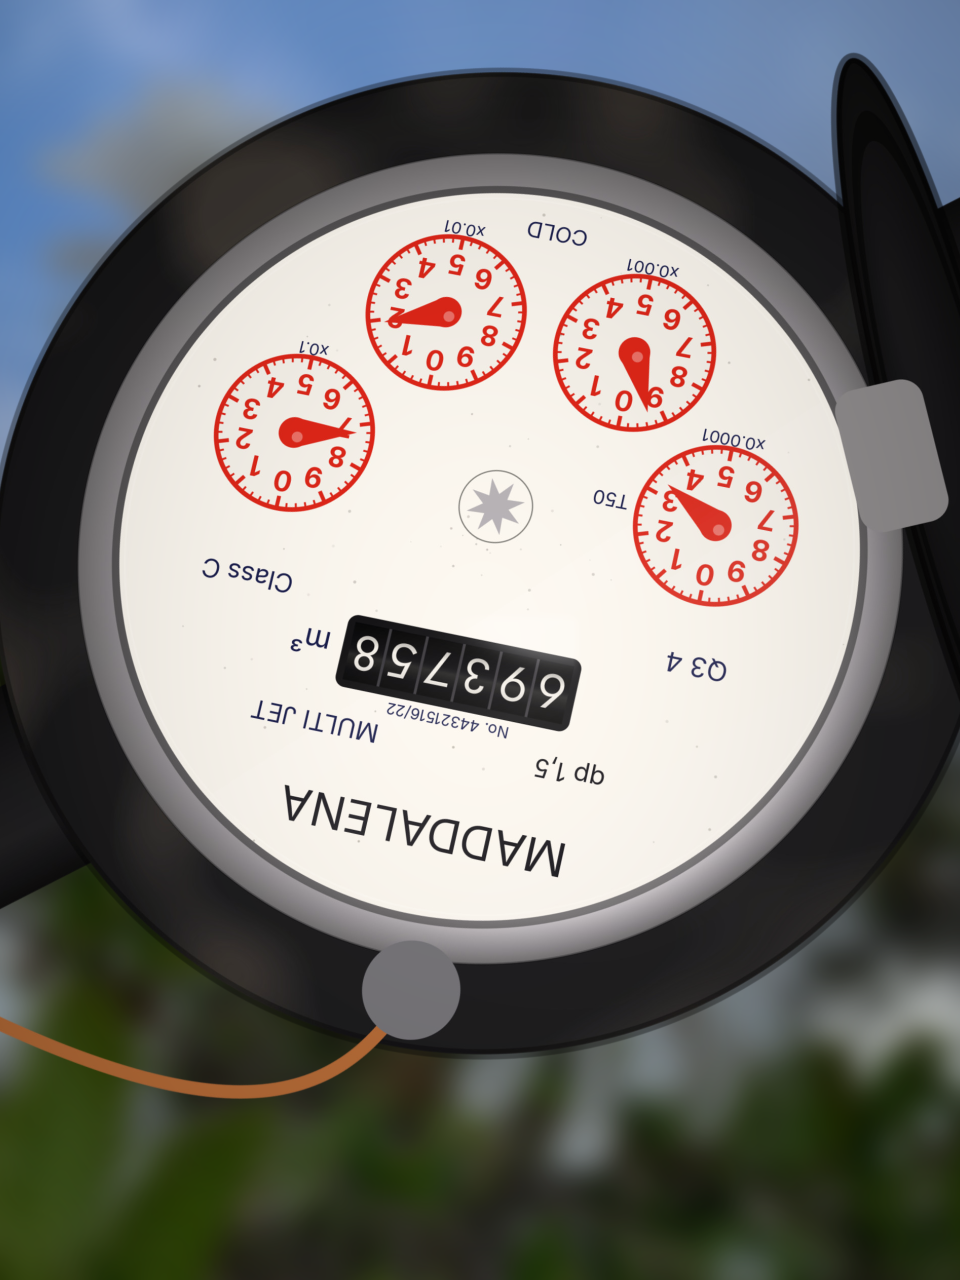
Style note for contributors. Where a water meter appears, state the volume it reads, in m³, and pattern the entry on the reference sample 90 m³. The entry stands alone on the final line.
693758.7193 m³
